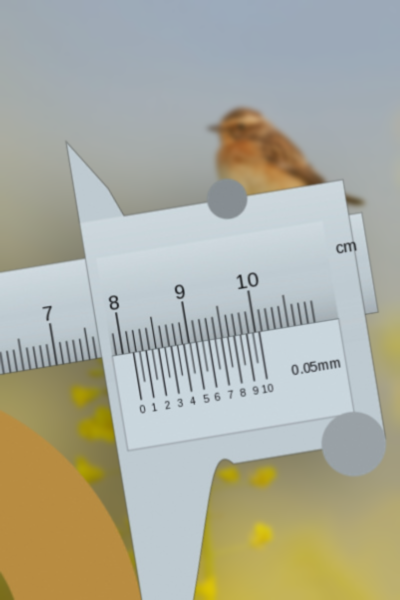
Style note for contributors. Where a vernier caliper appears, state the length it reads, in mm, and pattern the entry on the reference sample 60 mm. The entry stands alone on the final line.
81.6 mm
